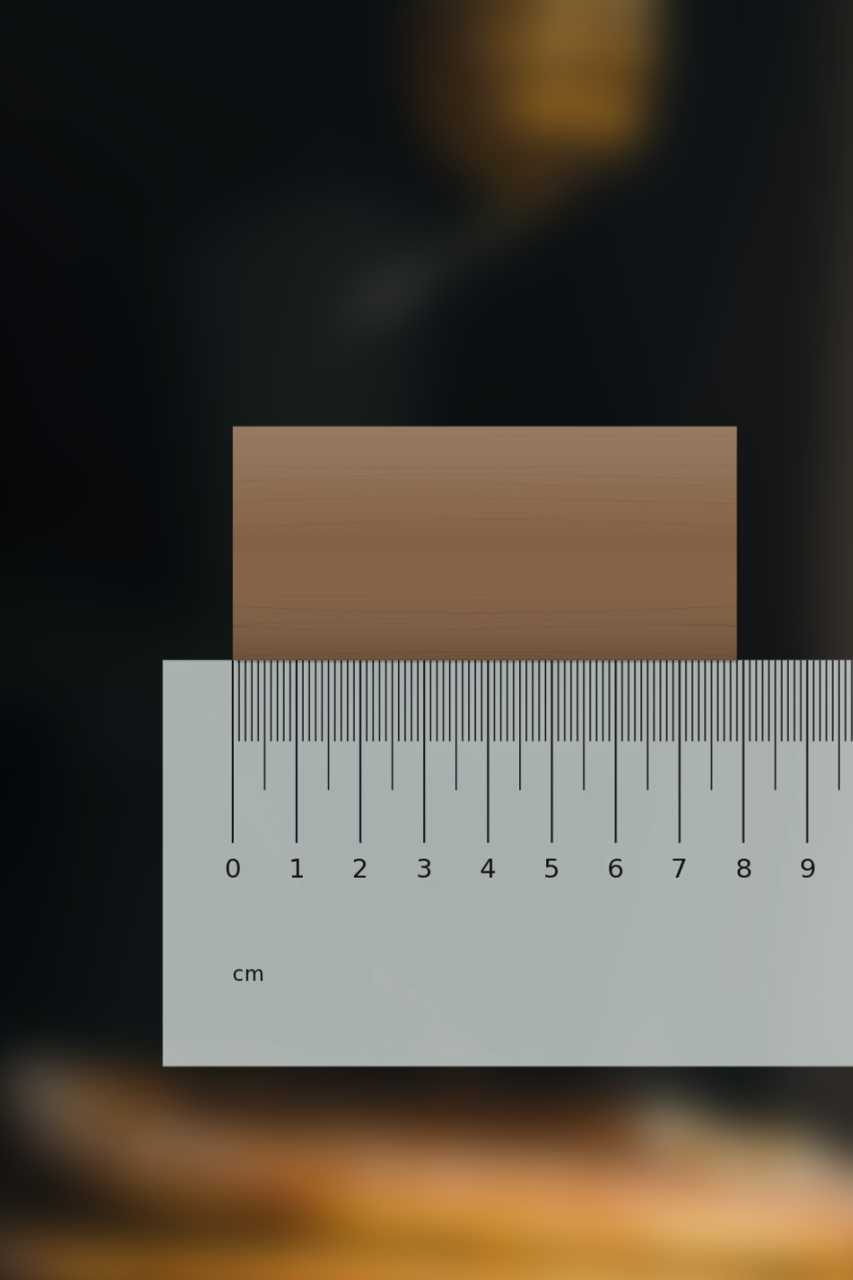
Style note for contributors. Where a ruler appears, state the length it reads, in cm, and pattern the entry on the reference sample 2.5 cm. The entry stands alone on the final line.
7.9 cm
